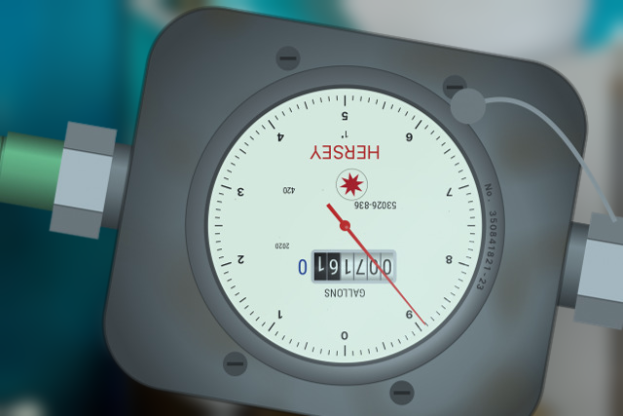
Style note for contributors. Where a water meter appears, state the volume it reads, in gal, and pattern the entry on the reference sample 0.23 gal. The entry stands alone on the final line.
71608.9 gal
